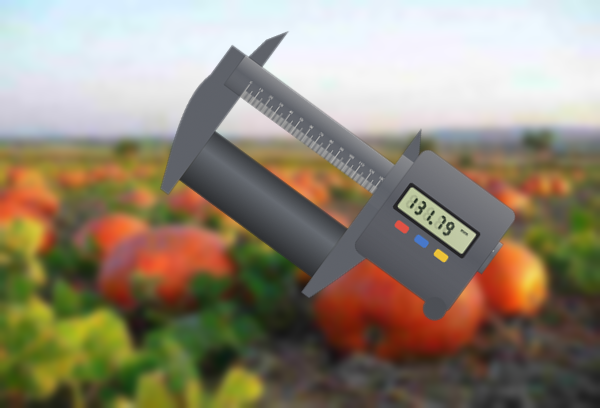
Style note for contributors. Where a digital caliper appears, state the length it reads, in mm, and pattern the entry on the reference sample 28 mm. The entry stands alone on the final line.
131.79 mm
